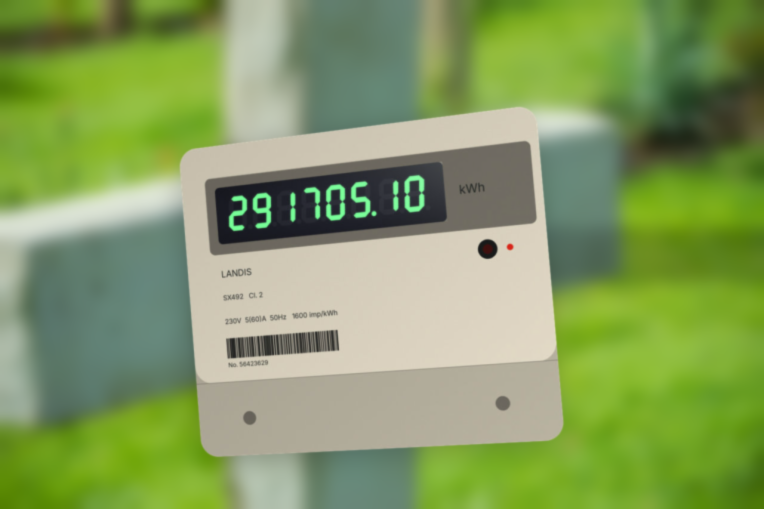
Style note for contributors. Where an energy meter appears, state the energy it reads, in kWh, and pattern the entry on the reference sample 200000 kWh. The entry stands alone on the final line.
291705.10 kWh
